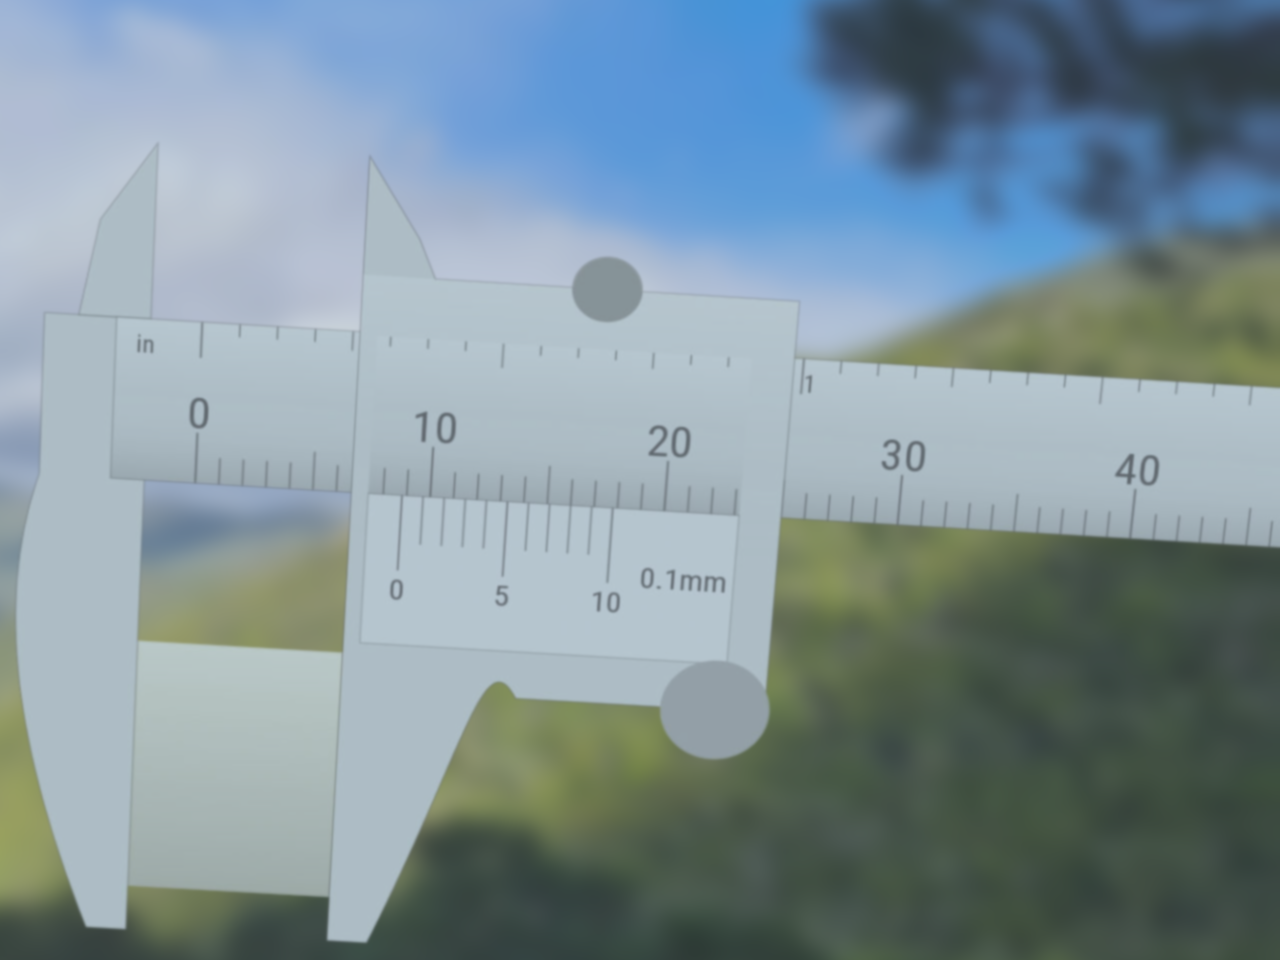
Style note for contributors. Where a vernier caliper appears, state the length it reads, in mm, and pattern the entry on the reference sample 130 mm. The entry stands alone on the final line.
8.8 mm
